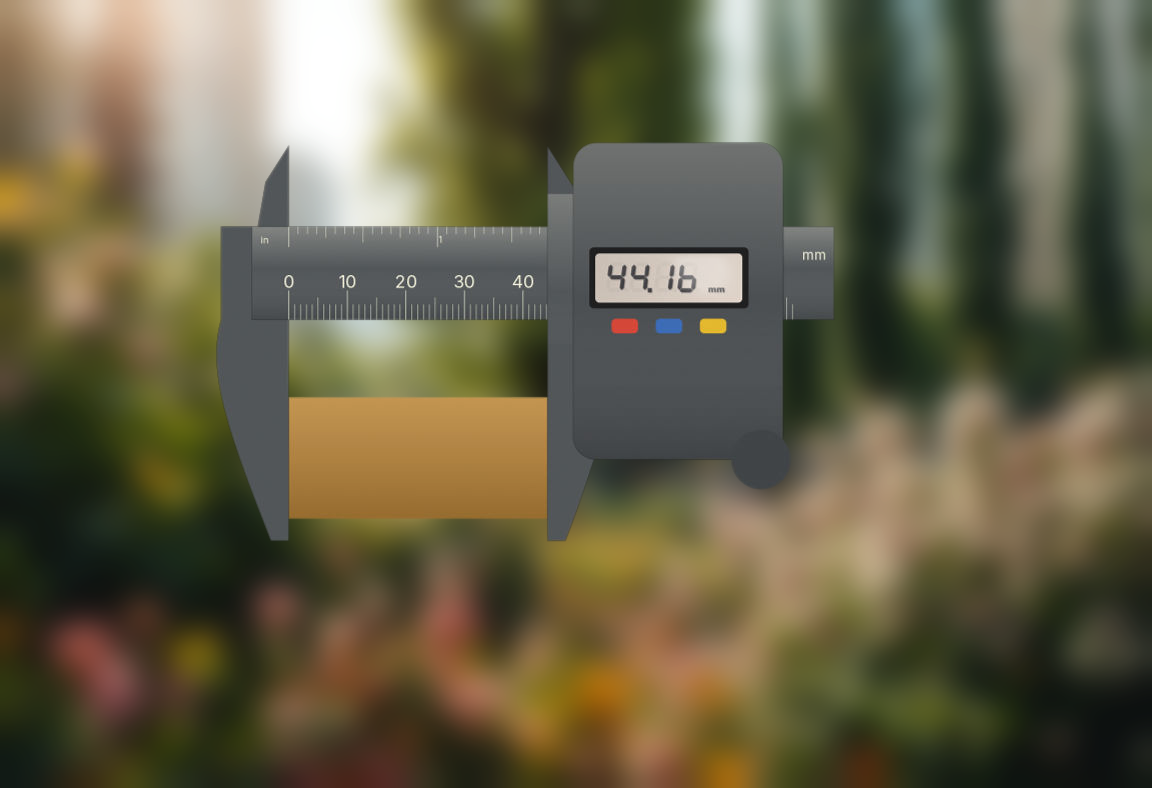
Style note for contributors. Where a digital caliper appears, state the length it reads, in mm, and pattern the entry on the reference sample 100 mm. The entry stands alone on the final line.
44.16 mm
